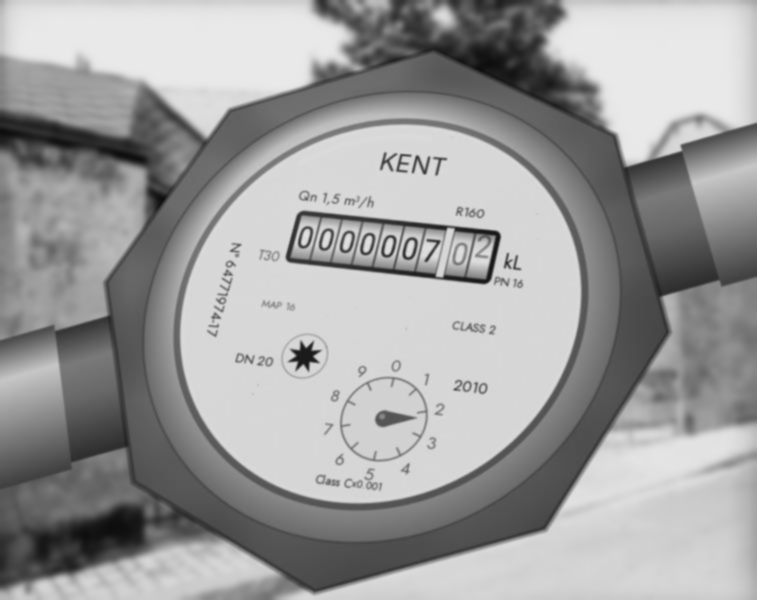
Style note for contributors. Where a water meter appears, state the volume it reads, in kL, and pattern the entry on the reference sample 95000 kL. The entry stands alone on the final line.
7.022 kL
